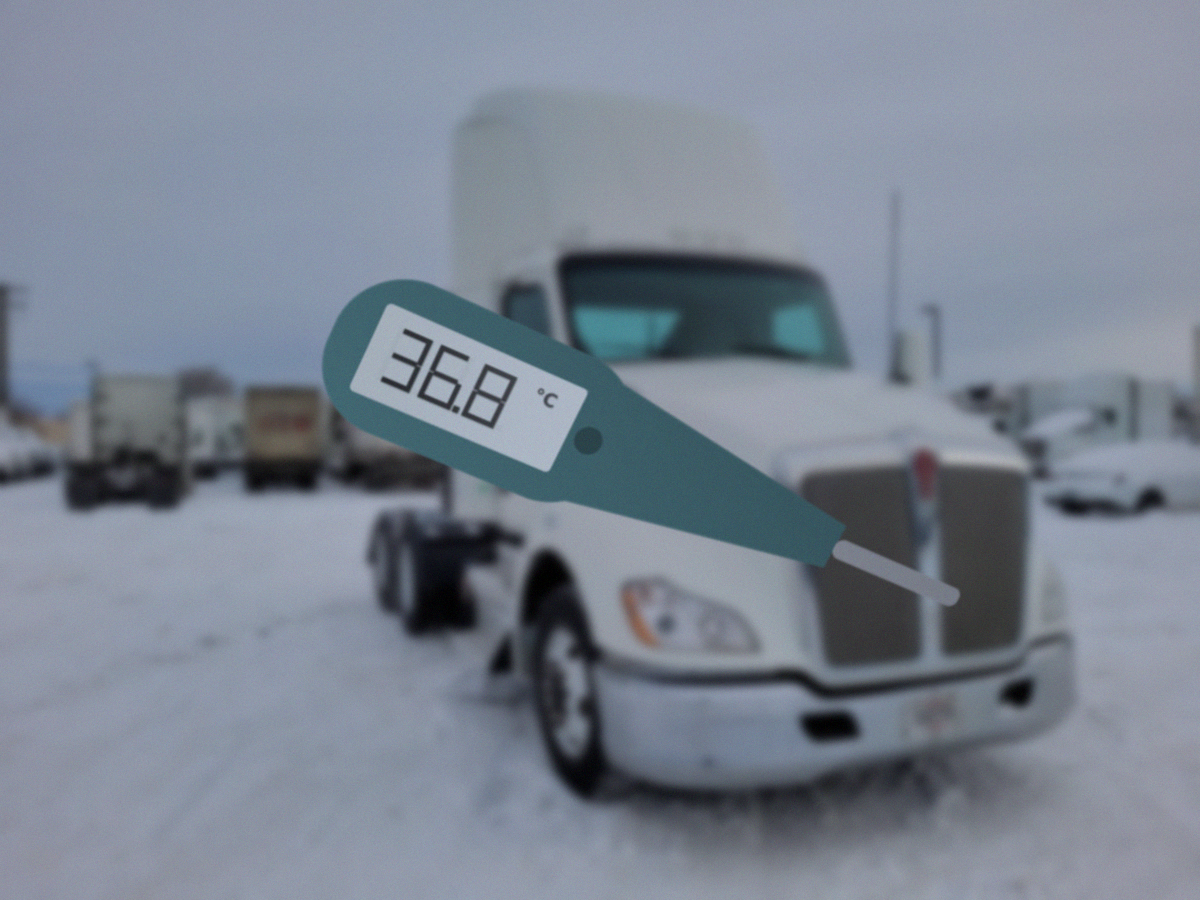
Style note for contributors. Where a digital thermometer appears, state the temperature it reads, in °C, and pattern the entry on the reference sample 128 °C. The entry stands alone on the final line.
36.8 °C
